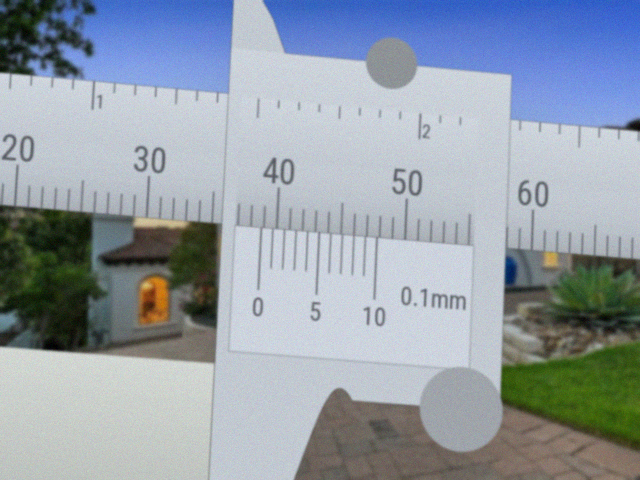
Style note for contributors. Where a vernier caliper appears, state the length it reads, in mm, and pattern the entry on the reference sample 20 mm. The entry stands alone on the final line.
38.8 mm
